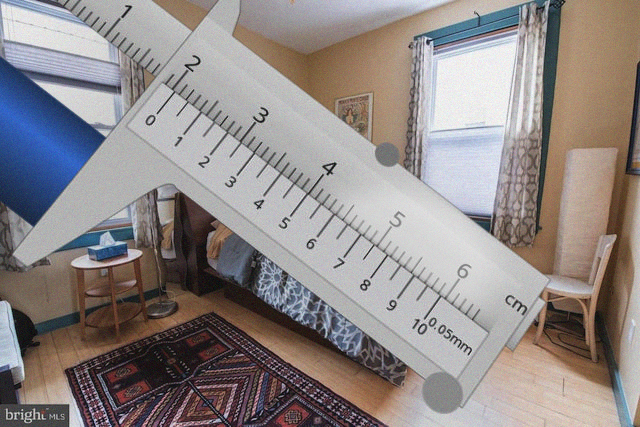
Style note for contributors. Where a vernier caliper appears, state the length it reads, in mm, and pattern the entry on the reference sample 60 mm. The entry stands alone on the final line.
20.4 mm
